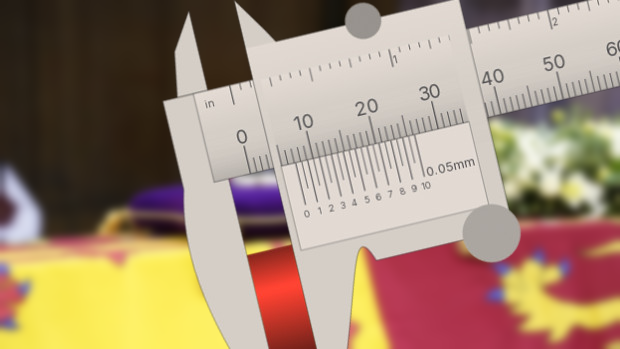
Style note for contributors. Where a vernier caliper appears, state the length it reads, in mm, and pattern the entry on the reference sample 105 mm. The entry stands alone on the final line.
7.2 mm
